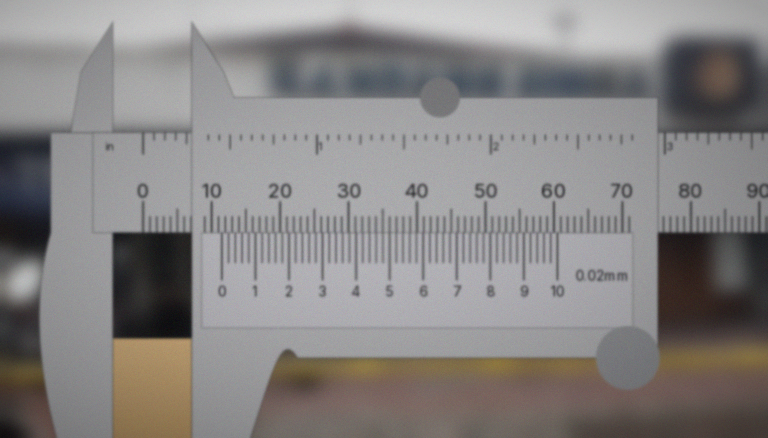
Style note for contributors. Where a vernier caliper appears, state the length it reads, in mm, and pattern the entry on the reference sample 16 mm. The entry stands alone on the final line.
11.5 mm
